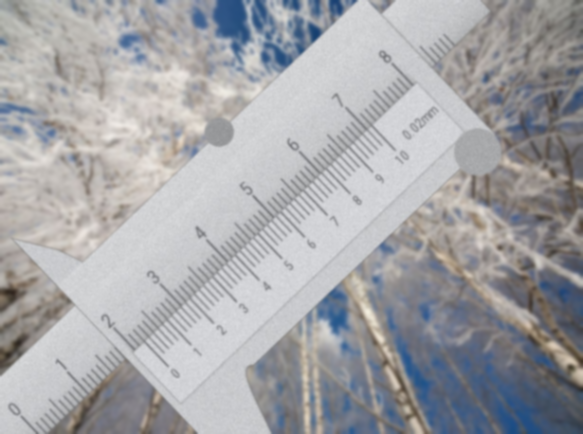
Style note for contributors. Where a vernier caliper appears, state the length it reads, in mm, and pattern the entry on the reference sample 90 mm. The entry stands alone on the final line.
22.0 mm
